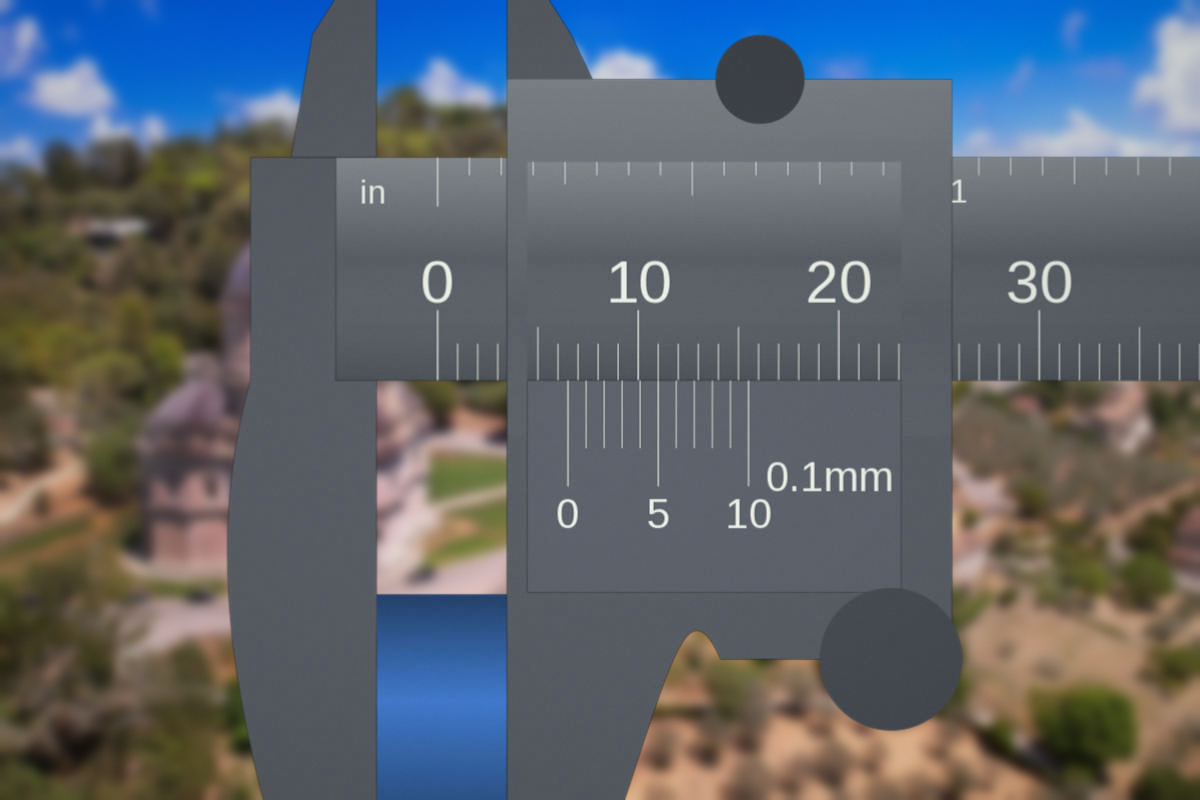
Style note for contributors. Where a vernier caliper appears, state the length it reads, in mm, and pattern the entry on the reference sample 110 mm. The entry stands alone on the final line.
6.5 mm
